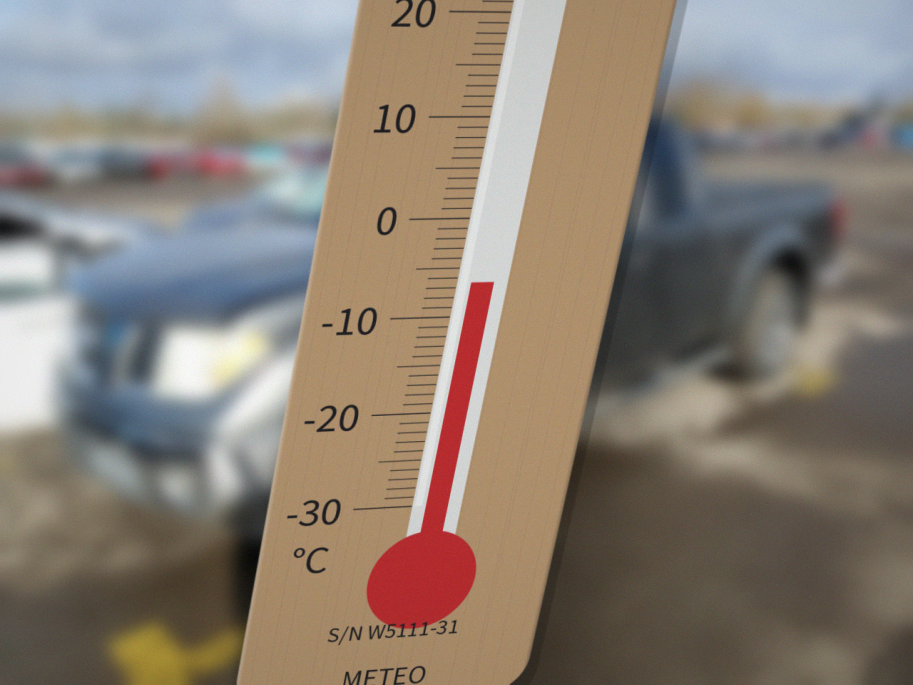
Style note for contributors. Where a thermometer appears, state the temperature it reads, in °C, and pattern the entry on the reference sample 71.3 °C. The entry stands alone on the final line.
-6.5 °C
